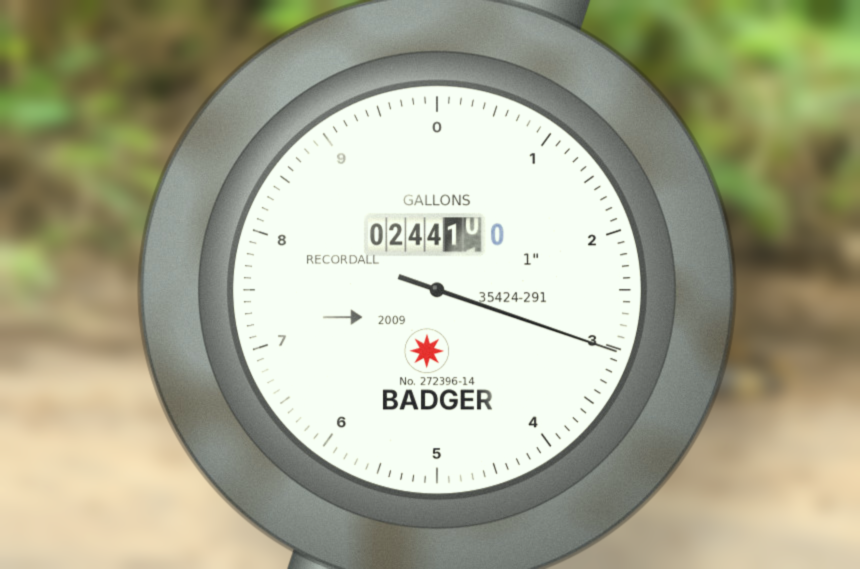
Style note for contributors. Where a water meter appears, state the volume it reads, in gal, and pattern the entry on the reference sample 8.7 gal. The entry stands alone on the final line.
244103.0 gal
